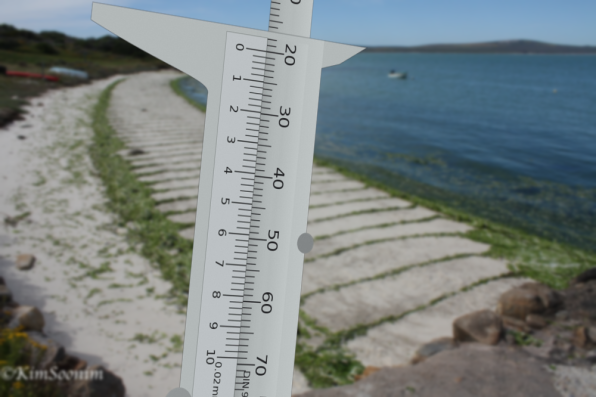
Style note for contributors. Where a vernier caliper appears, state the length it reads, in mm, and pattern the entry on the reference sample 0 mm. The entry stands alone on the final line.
20.0 mm
